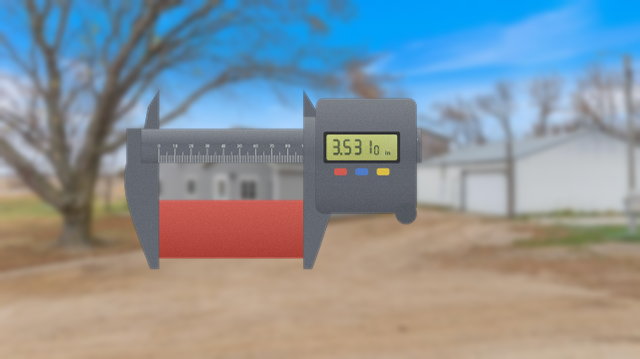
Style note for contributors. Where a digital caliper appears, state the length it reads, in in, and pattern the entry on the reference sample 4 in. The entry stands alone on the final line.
3.5310 in
